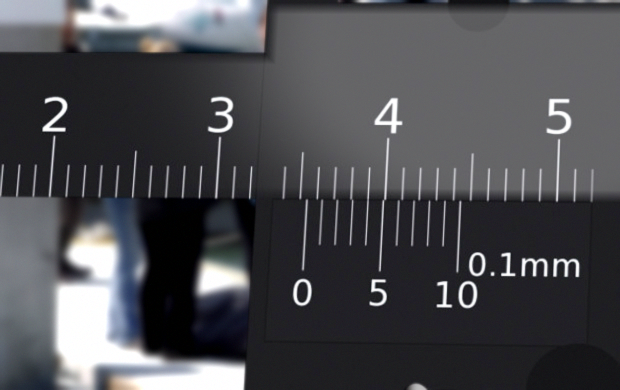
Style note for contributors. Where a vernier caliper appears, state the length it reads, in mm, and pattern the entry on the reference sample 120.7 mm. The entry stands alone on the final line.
35.4 mm
